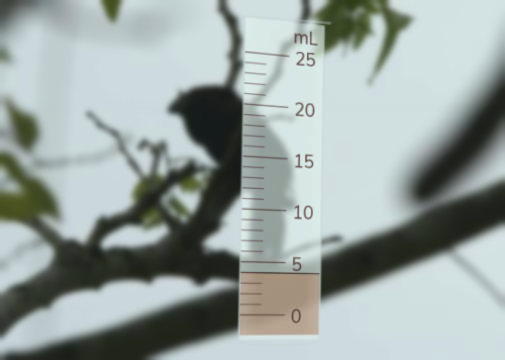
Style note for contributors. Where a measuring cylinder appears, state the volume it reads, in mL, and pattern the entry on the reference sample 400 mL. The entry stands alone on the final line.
4 mL
